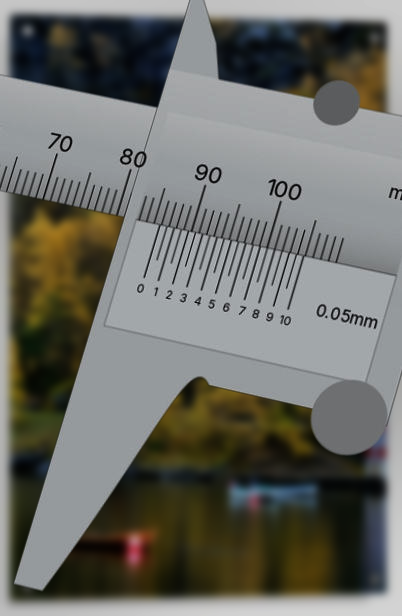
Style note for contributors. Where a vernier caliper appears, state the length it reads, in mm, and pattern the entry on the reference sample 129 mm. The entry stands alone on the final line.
85.8 mm
